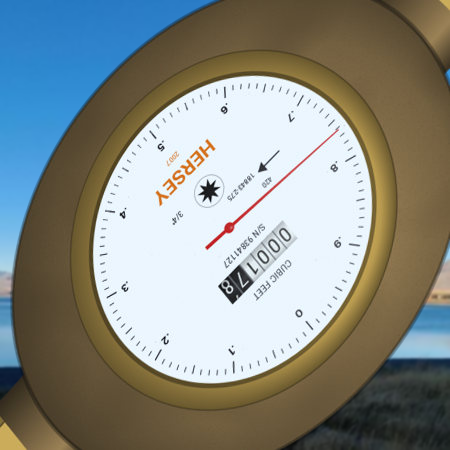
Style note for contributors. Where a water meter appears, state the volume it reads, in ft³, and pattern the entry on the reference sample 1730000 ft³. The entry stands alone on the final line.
177.76 ft³
